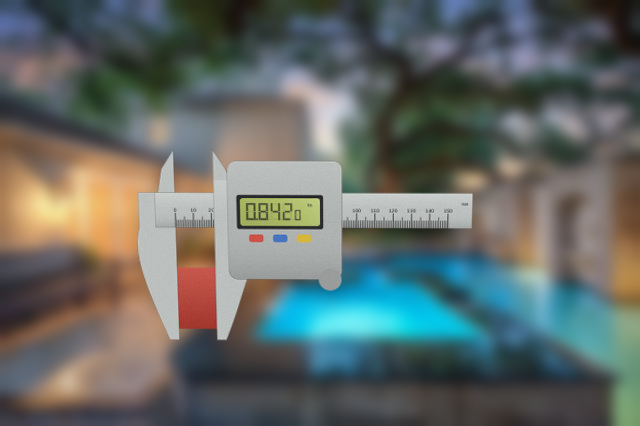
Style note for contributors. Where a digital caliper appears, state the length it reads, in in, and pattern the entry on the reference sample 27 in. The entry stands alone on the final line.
0.8420 in
